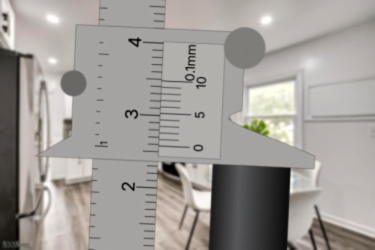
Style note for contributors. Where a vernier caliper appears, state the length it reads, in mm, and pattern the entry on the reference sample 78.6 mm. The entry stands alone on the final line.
25.8 mm
